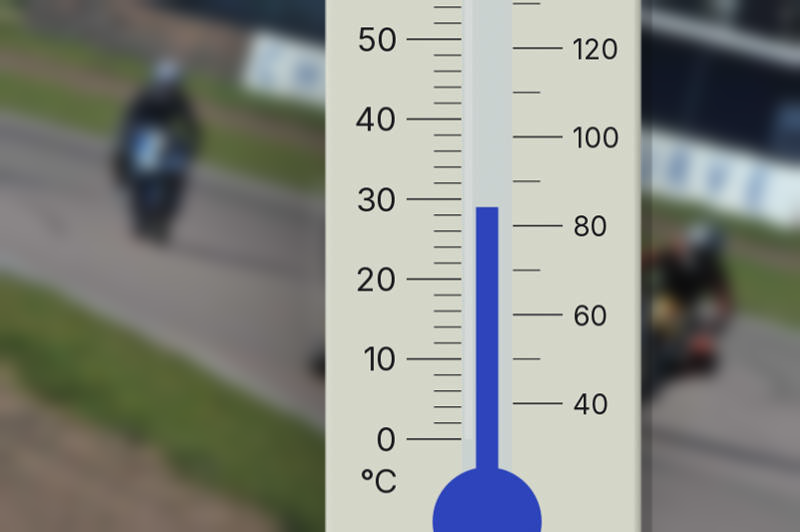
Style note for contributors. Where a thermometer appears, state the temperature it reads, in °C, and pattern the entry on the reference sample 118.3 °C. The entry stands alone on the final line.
29 °C
